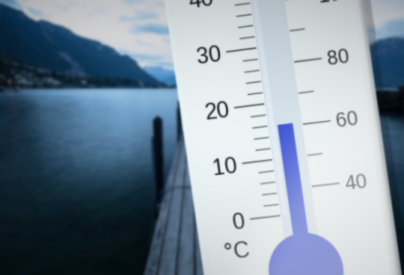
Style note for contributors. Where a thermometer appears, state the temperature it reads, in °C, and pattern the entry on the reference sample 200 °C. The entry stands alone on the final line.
16 °C
